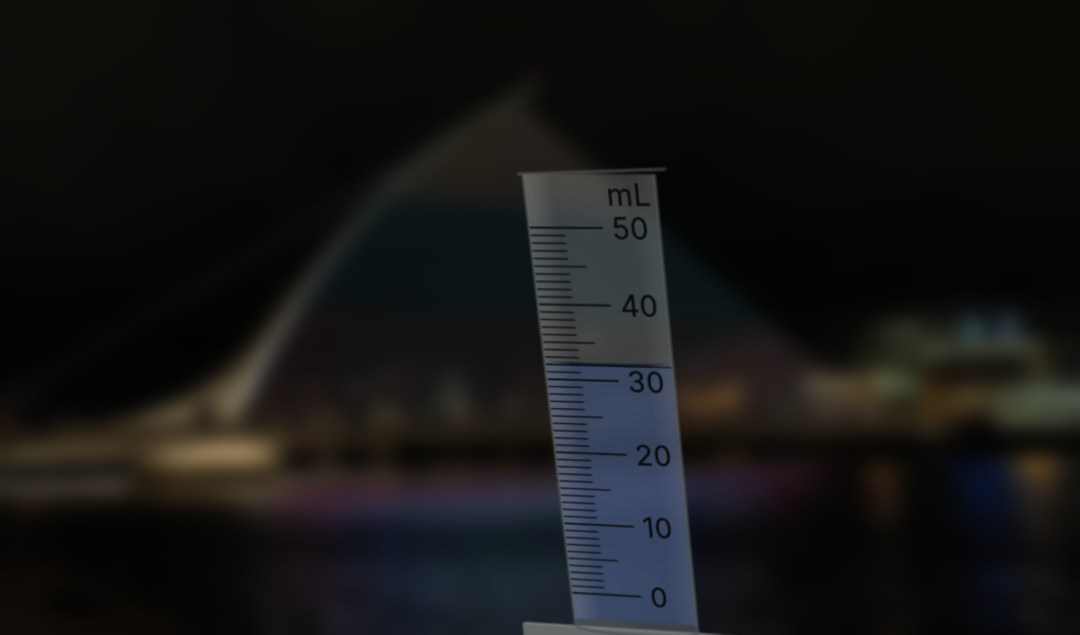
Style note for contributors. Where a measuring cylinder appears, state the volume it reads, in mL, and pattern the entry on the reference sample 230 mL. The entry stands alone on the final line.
32 mL
